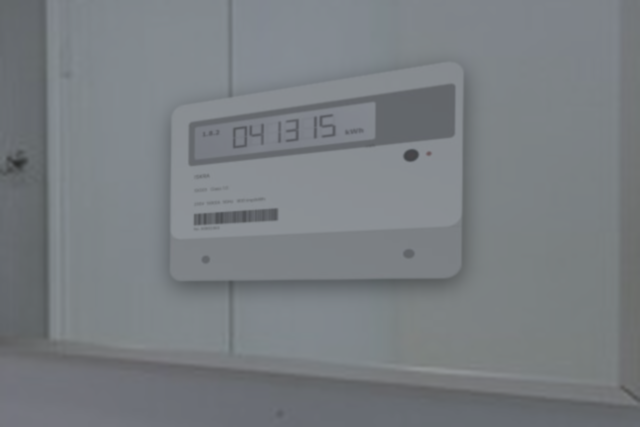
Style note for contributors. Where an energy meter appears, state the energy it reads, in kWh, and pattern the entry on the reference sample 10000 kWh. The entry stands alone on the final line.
41315 kWh
